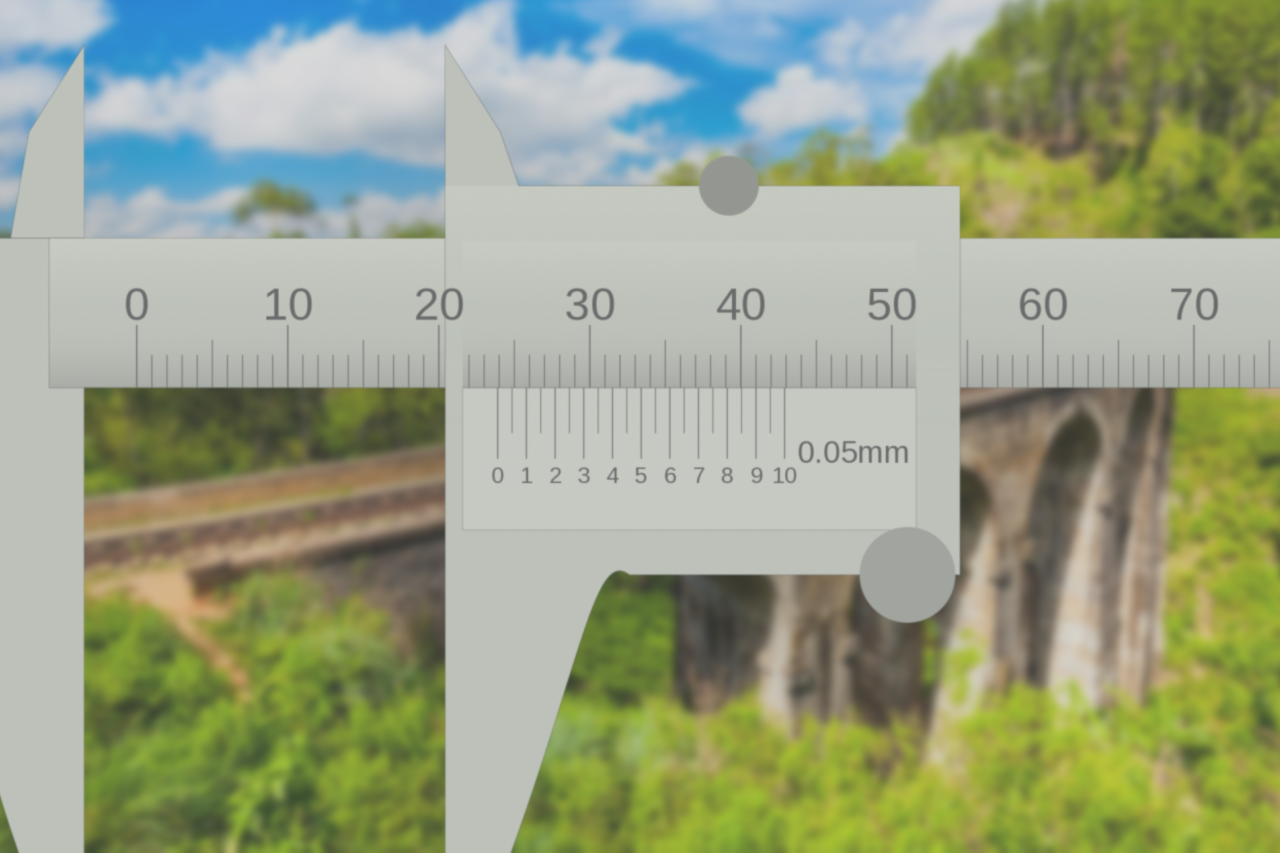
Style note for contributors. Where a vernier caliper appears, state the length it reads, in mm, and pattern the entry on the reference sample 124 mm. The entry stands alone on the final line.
23.9 mm
